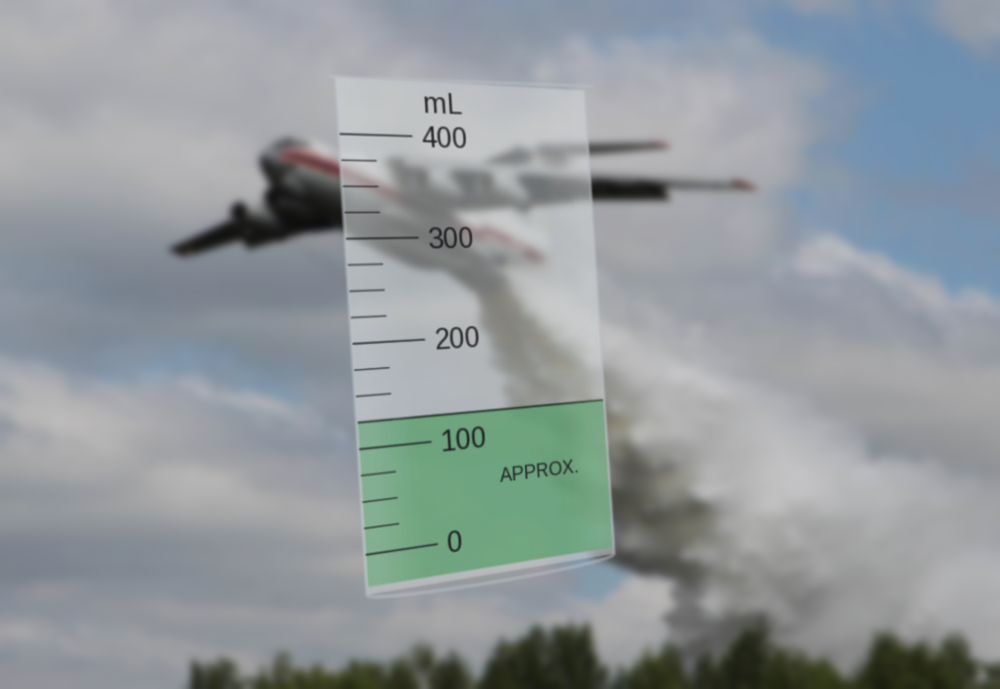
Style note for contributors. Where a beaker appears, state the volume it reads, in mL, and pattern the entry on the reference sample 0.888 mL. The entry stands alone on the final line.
125 mL
